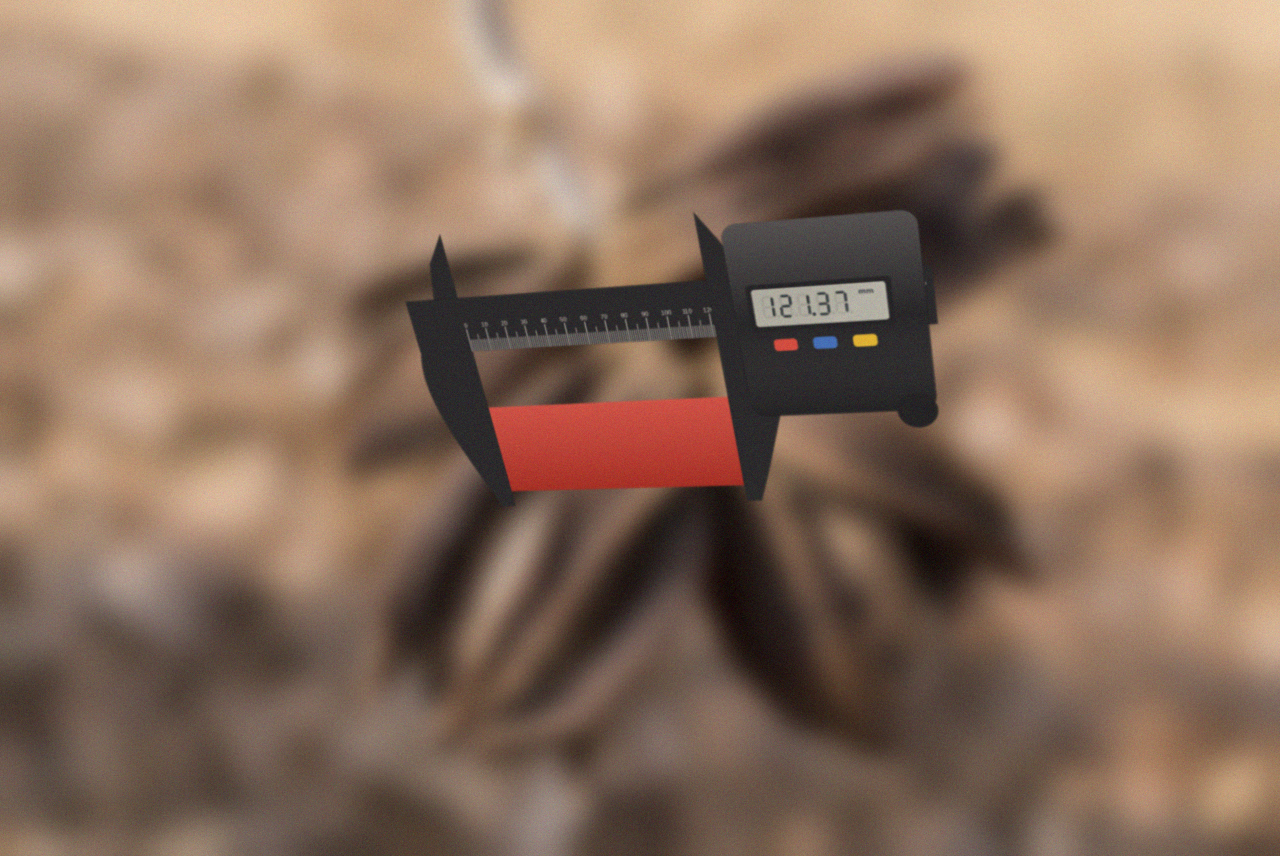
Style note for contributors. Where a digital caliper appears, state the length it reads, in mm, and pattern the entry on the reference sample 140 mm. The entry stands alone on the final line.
121.37 mm
